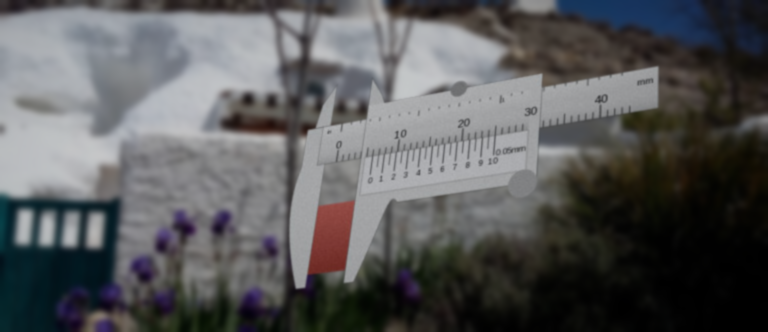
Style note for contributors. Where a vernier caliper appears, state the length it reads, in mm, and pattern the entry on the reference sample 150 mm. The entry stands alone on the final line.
6.0 mm
